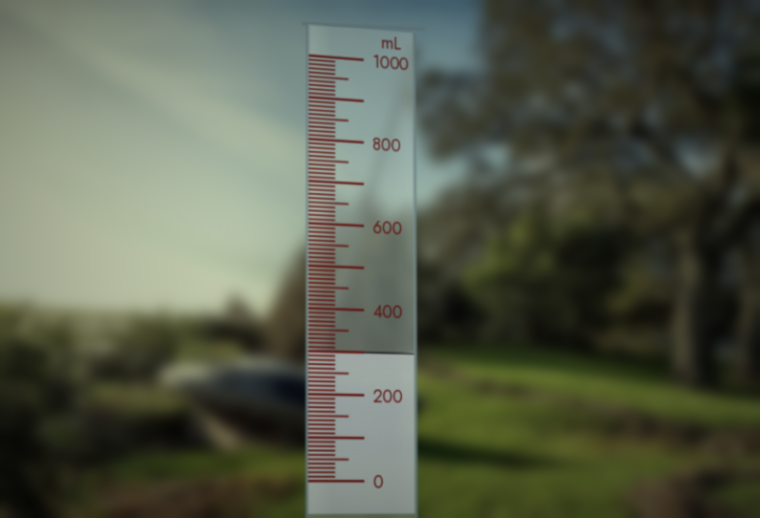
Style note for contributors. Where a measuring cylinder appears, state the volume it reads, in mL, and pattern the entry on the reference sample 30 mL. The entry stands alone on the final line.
300 mL
